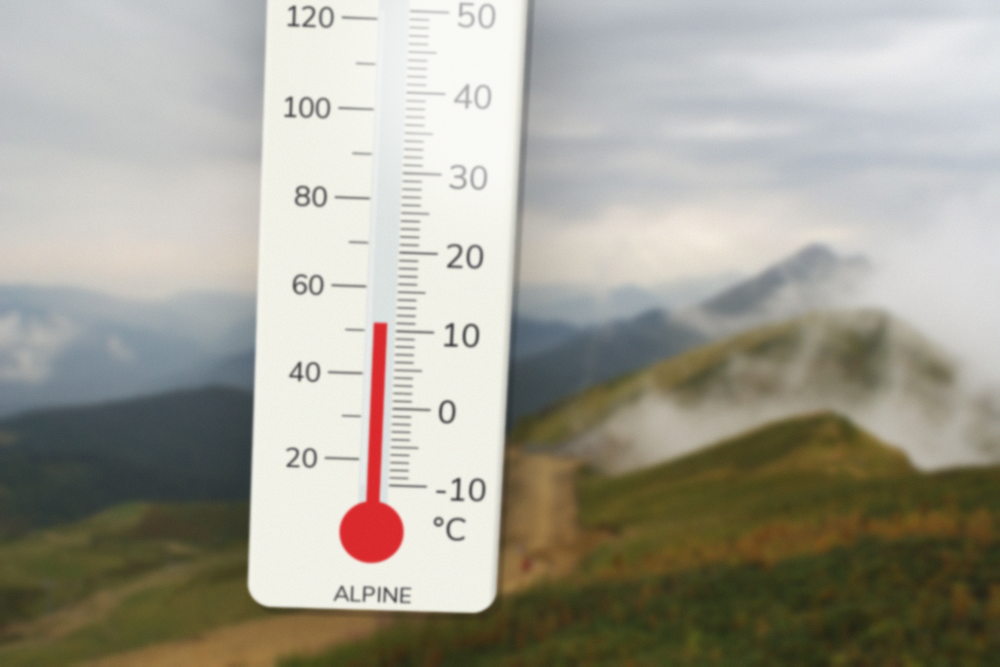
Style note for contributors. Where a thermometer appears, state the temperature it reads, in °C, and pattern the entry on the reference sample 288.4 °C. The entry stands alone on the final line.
11 °C
